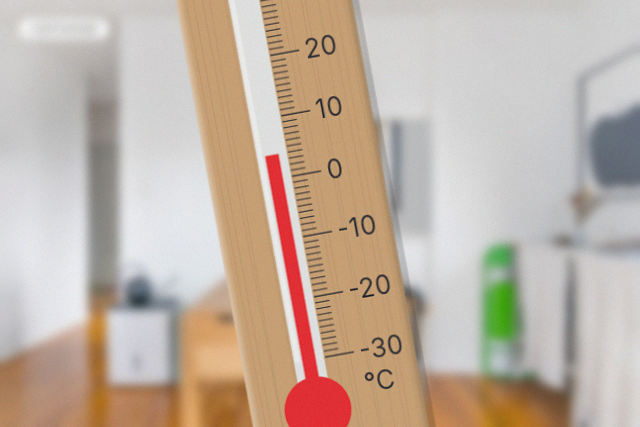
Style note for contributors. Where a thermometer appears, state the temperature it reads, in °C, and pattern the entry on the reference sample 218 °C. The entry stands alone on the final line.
4 °C
